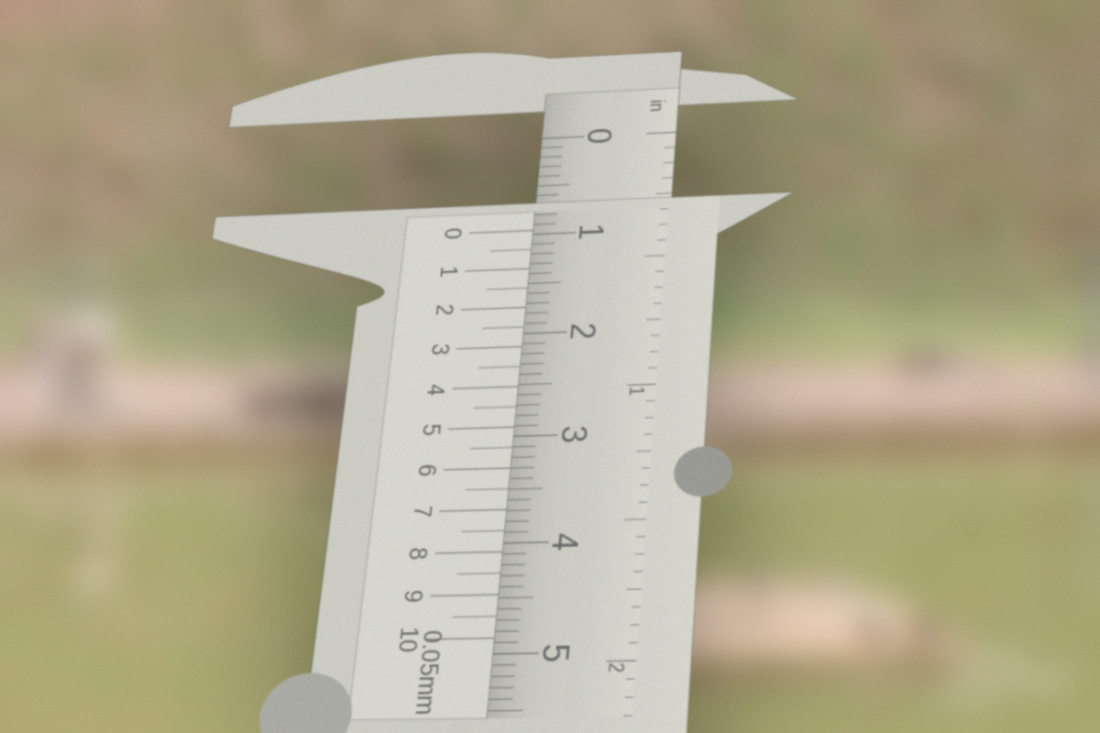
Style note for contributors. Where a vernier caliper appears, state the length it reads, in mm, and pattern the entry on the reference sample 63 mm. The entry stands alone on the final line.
9.6 mm
